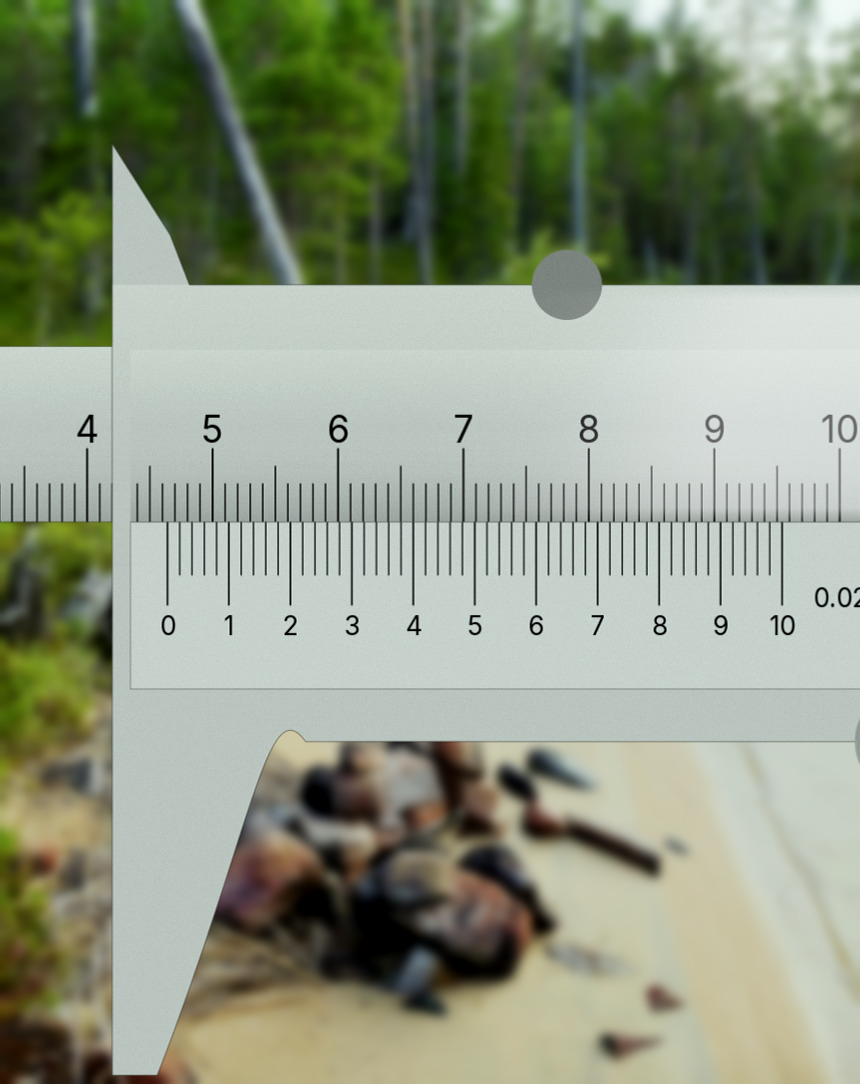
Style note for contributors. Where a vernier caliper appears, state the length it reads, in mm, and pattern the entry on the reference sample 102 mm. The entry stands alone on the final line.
46.4 mm
